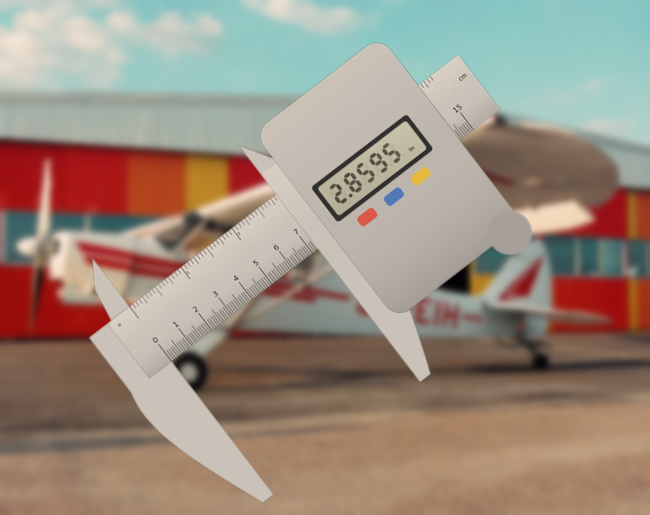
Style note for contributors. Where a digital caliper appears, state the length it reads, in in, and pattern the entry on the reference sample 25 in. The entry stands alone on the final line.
2.8595 in
